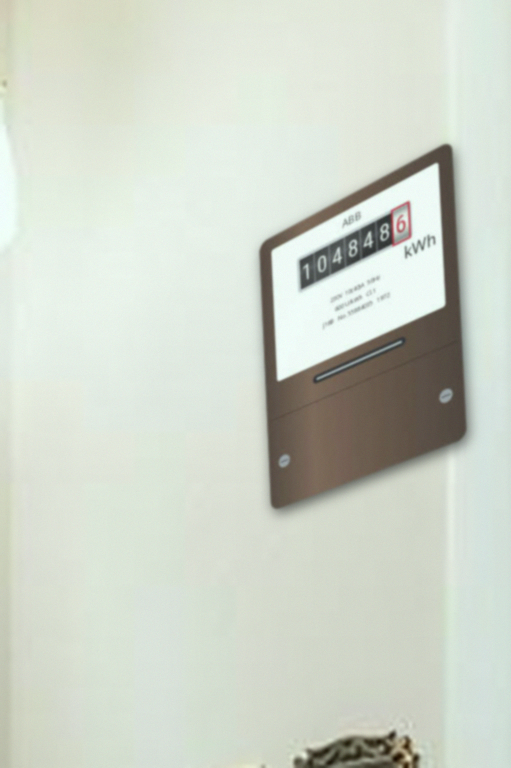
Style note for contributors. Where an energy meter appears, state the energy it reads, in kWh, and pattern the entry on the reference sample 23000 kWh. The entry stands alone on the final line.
104848.6 kWh
